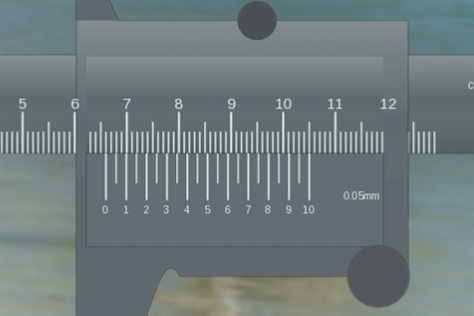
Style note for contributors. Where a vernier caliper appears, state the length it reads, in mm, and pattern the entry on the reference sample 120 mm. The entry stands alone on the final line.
66.0 mm
